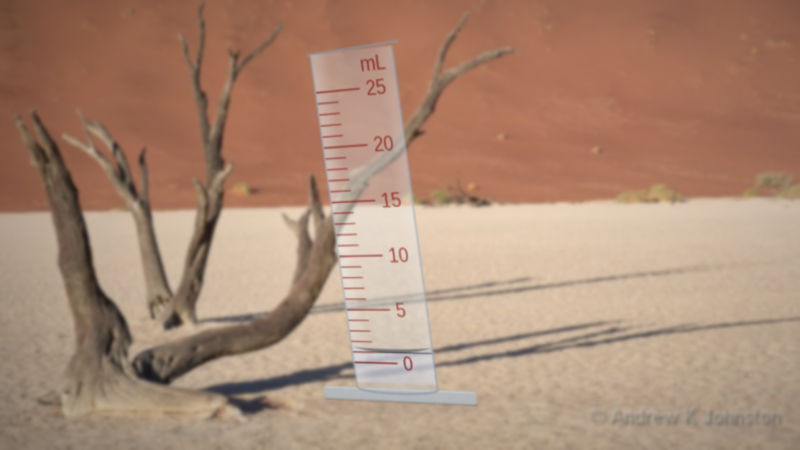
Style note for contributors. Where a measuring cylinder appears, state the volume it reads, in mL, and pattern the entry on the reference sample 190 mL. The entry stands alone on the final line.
1 mL
